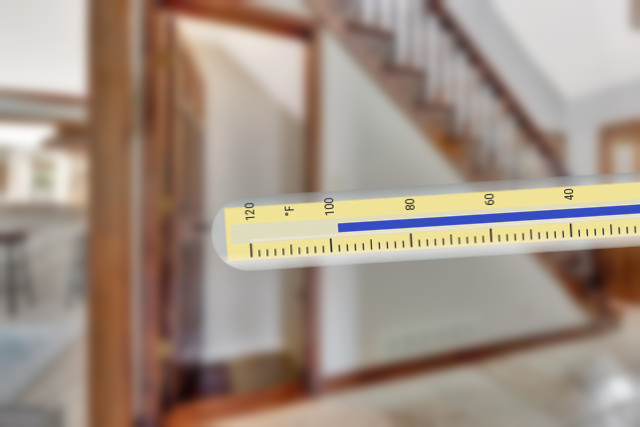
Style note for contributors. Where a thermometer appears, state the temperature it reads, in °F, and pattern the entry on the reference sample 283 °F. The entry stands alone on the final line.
98 °F
